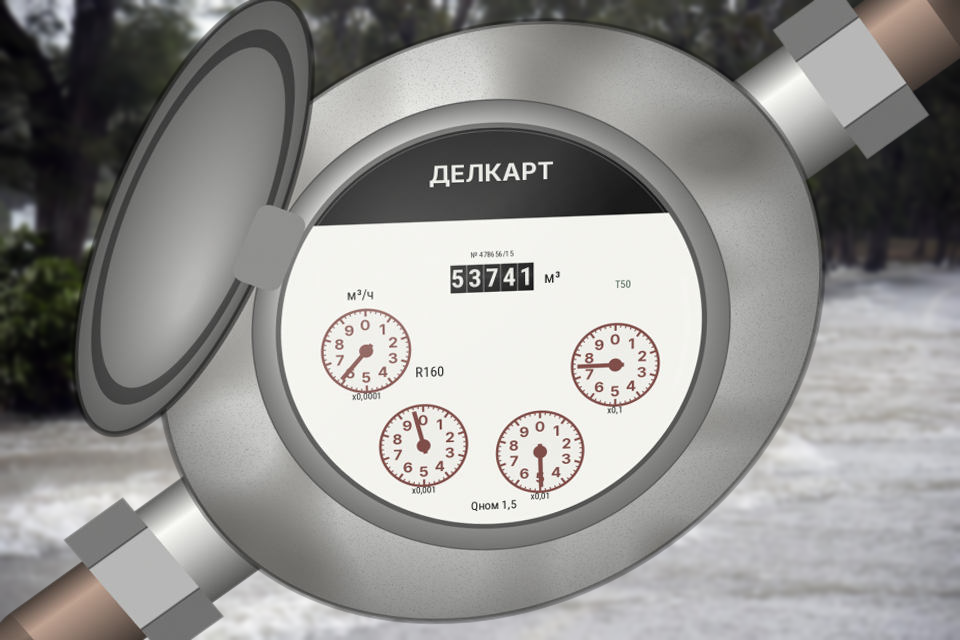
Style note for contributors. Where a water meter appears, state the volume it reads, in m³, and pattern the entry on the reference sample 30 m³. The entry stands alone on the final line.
53741.7496 m³
